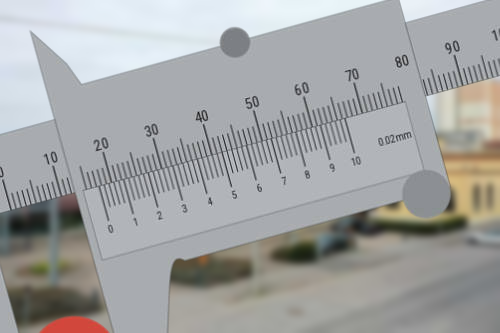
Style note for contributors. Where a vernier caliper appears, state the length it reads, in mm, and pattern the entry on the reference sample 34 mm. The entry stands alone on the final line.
17.5 mm
